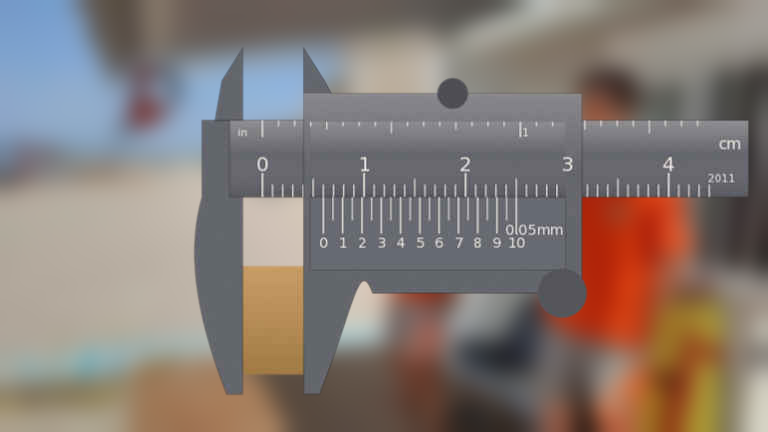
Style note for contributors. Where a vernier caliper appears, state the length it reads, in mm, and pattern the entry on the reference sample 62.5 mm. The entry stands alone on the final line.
6.0 mm
